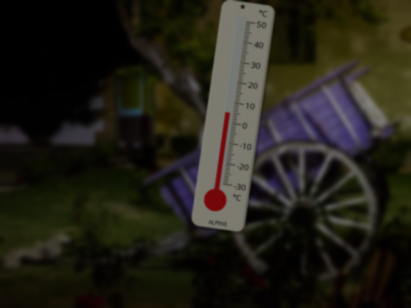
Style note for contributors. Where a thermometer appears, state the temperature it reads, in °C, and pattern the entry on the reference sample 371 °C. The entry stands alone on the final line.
5 °C
